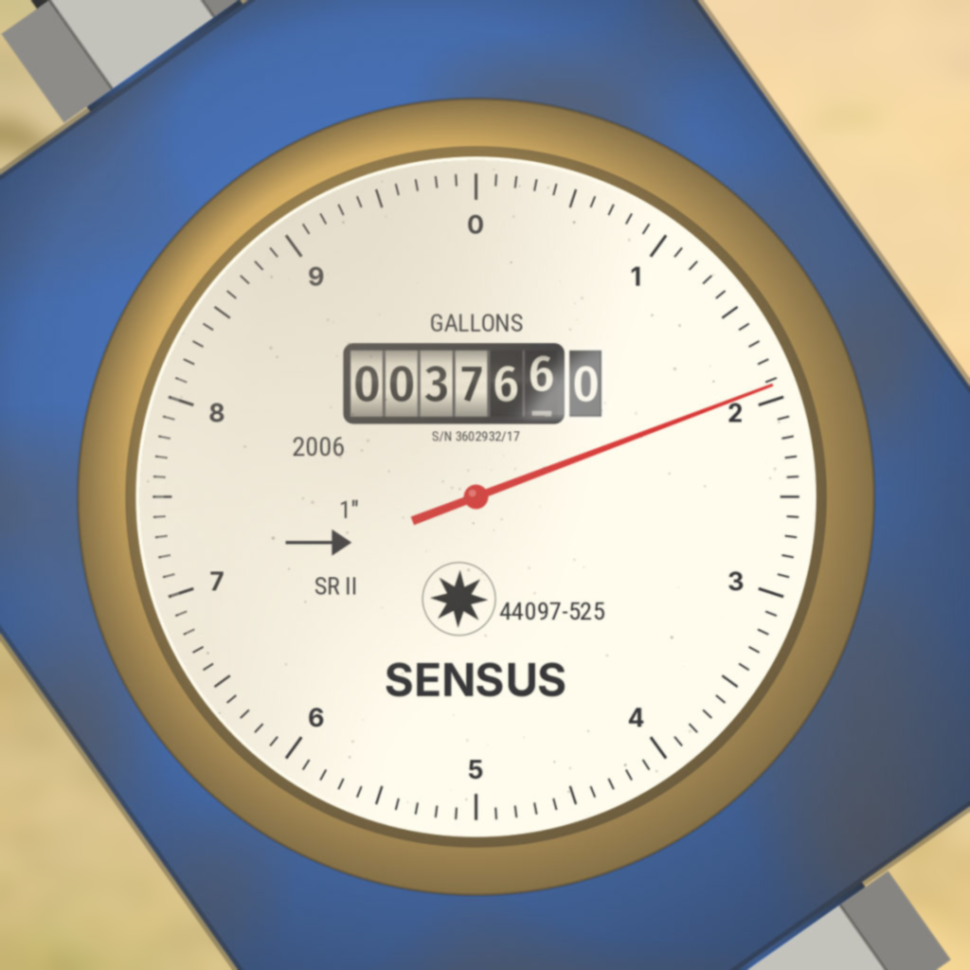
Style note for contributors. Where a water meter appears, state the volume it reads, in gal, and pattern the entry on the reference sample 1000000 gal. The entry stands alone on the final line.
37661.9 gal
